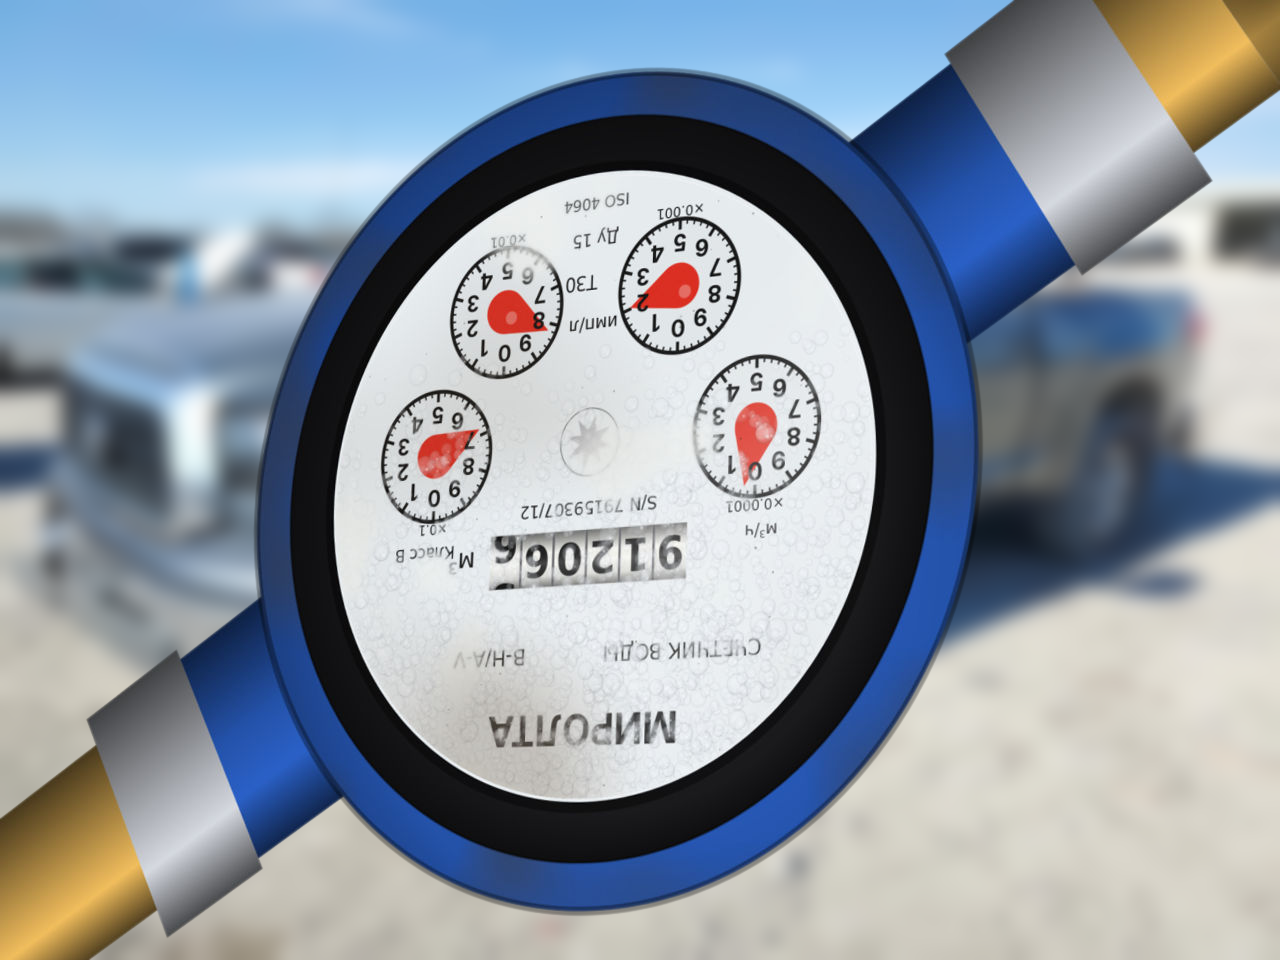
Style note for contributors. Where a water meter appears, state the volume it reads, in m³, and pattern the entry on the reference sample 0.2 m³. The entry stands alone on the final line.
912065.6820 m³
